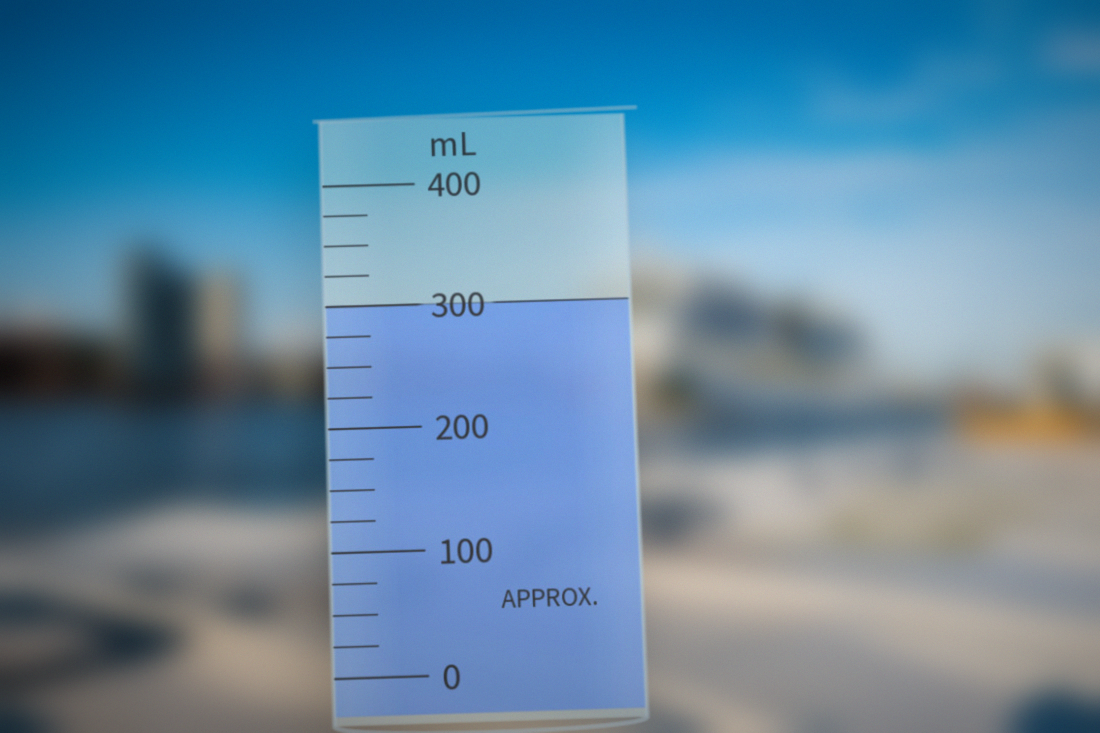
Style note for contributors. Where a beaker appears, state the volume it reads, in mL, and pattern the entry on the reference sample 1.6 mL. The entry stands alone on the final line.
300 mL
